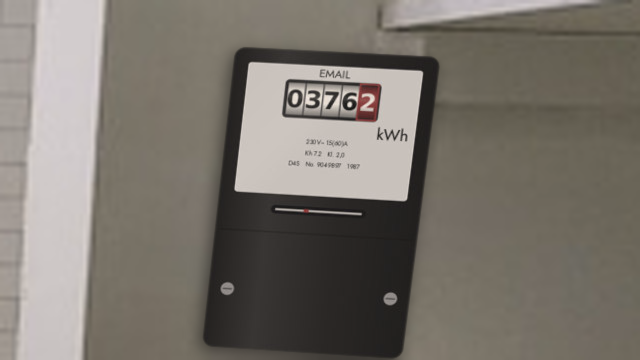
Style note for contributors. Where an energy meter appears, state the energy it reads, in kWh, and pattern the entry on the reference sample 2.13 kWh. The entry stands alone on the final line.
376.2 kWh
